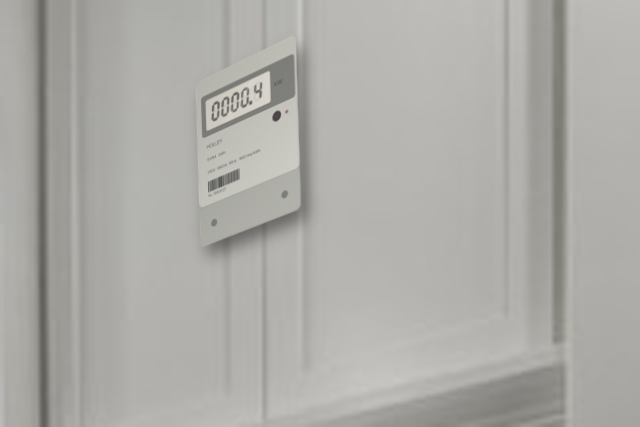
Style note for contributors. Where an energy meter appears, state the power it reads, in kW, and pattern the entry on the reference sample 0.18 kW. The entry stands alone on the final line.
0.4 kW
